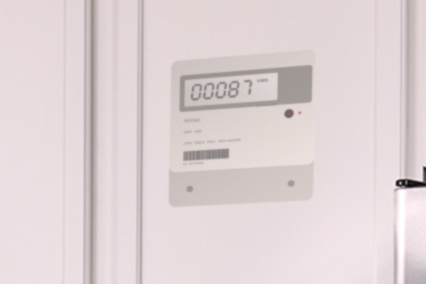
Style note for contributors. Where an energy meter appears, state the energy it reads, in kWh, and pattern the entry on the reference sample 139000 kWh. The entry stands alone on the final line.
87 kWh
